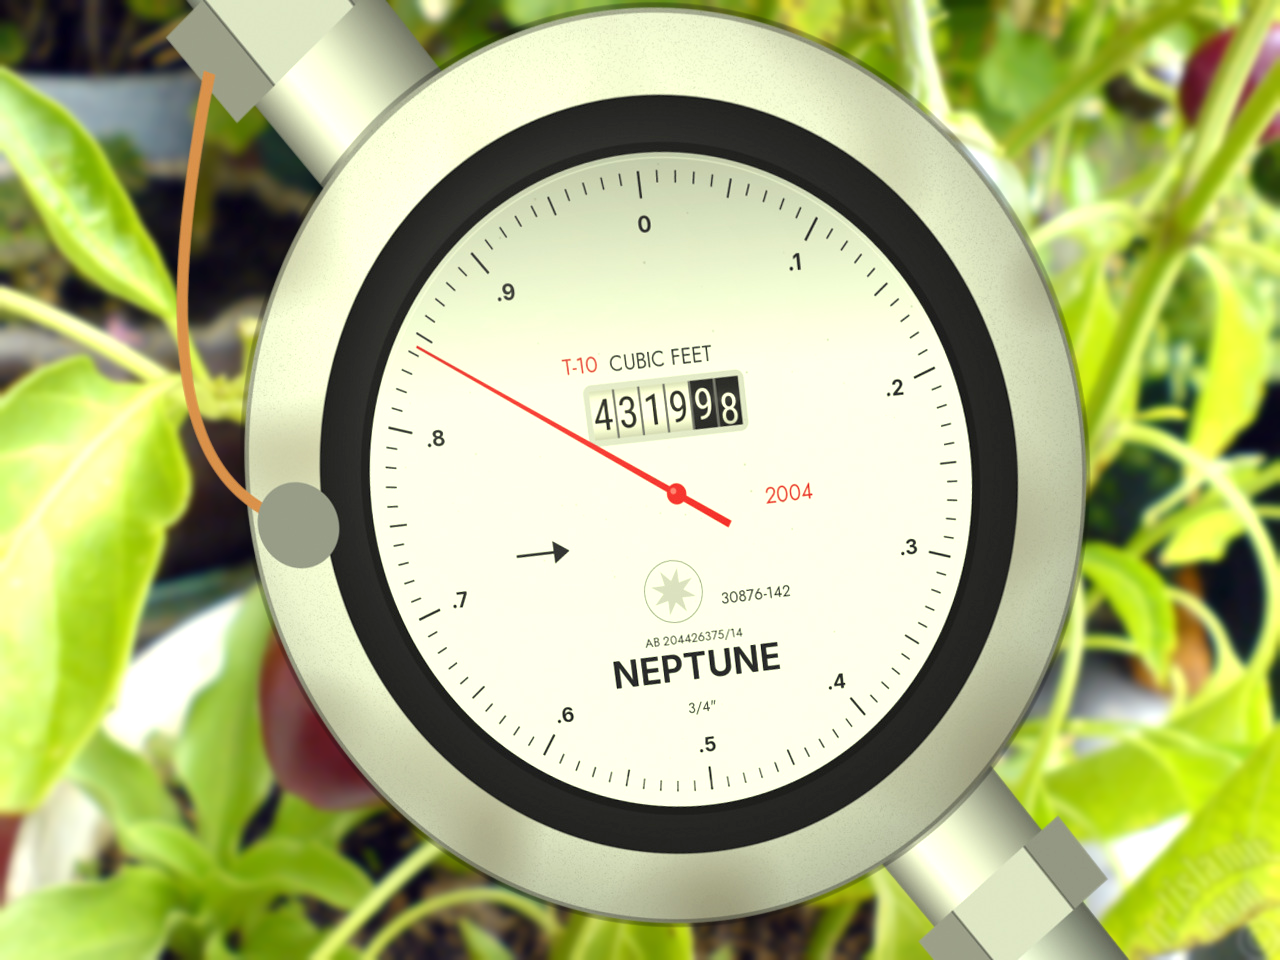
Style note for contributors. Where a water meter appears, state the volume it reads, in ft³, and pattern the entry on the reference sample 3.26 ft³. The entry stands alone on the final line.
431997.84 ft³
